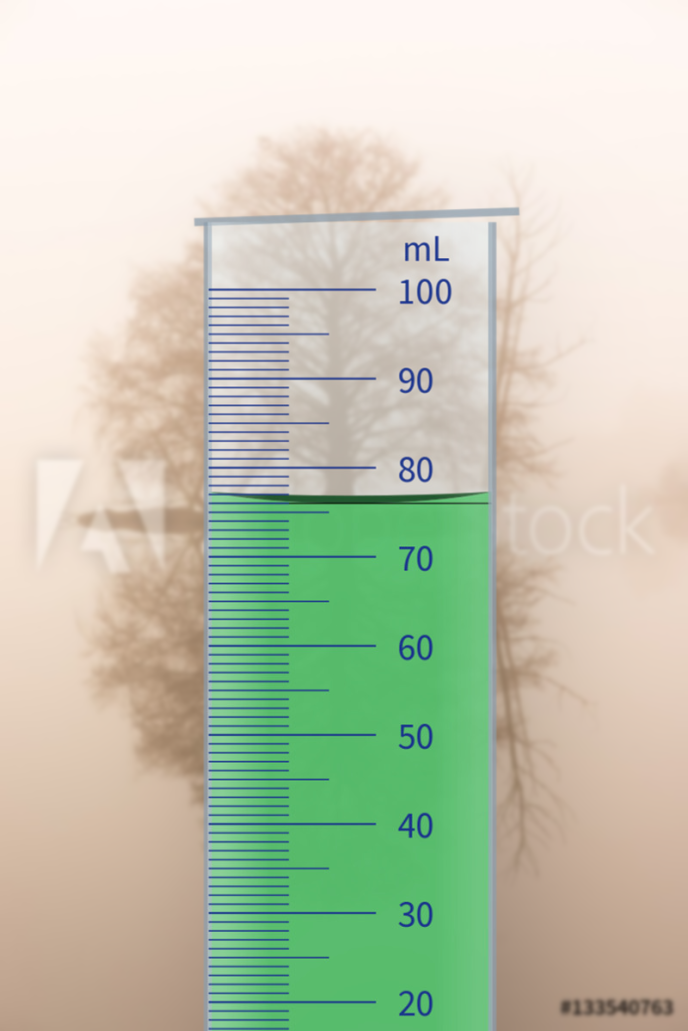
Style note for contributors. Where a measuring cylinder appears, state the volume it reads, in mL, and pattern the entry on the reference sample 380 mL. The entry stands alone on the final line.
76 mL
